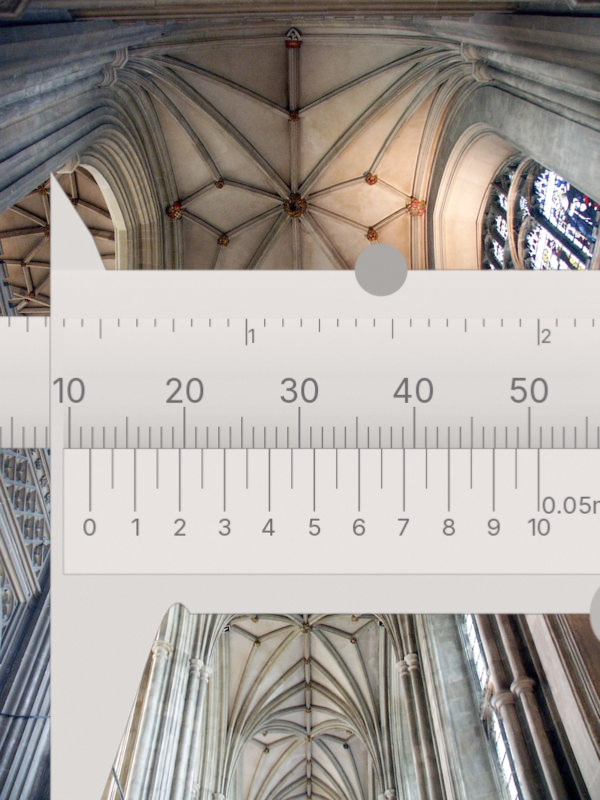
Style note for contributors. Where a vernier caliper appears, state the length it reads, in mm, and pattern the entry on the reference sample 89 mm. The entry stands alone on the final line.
11.8 mm
